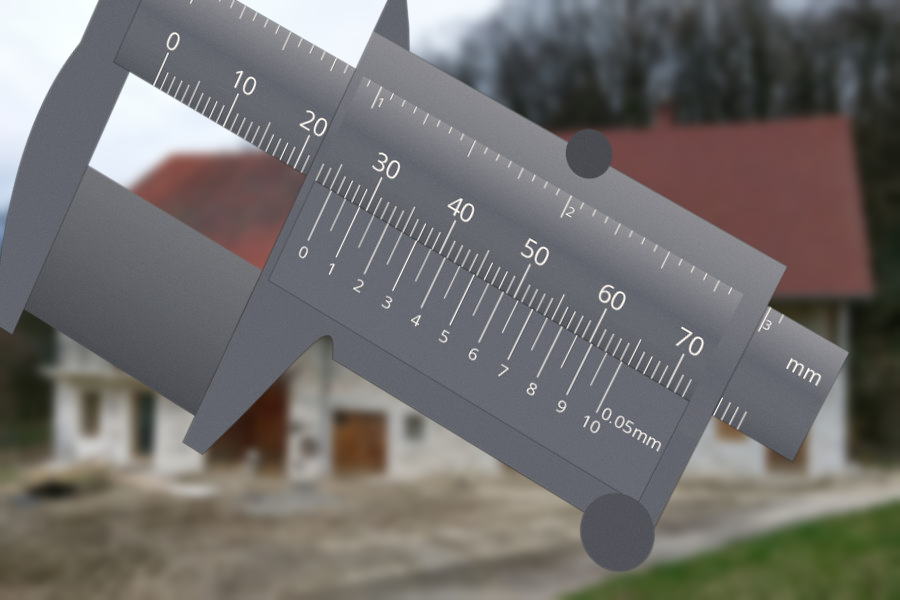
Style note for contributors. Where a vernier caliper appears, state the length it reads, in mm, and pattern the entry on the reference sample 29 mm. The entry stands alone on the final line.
25.2 mm
